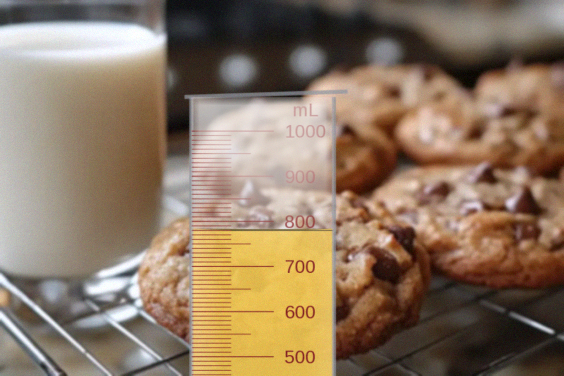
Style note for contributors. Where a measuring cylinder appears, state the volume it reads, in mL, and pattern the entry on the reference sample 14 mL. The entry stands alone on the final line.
780 mL
